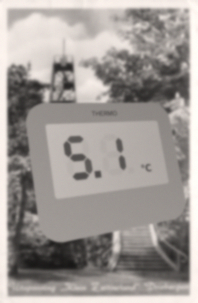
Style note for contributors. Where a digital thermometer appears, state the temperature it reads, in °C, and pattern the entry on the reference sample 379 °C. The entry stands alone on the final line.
5.1 °C
